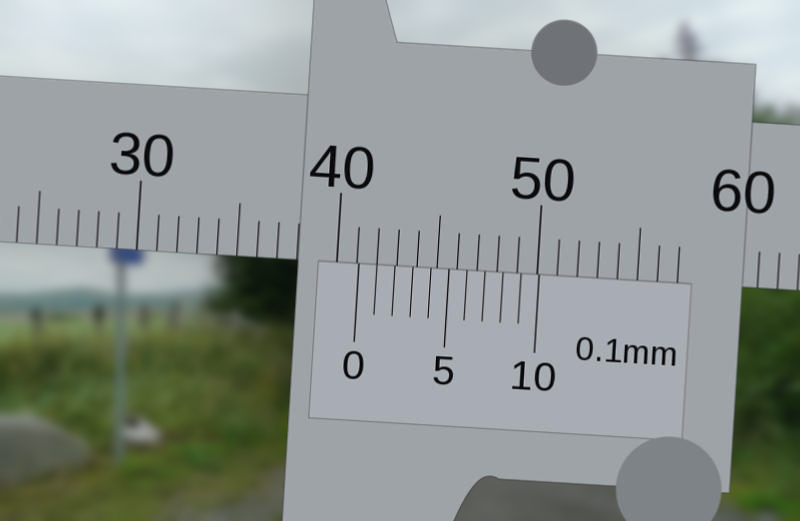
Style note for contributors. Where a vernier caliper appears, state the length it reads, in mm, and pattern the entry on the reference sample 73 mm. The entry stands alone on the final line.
41.1 mm
